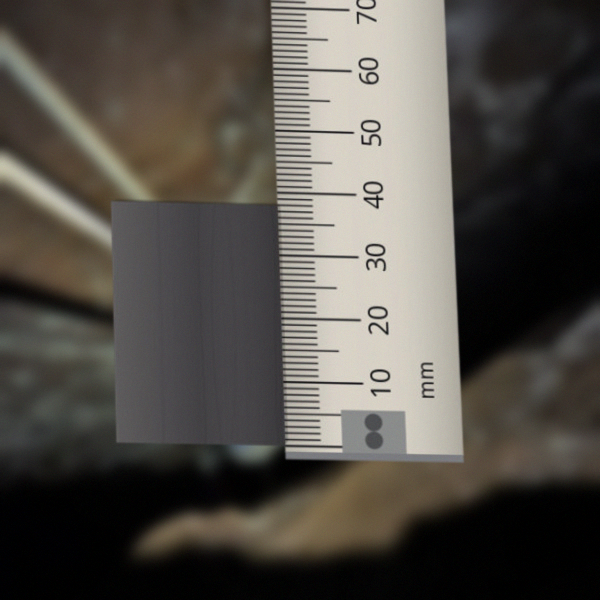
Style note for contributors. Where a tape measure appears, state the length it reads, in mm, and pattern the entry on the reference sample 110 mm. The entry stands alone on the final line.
38 mm
